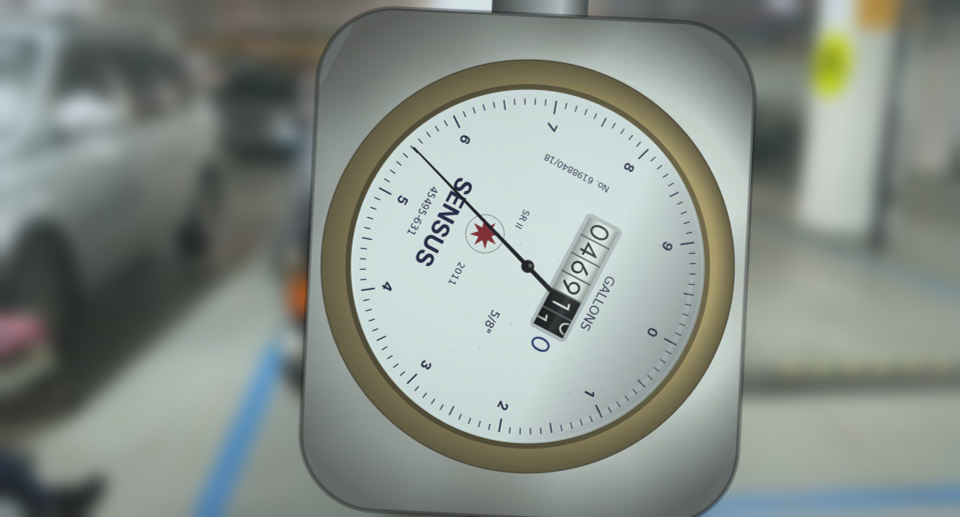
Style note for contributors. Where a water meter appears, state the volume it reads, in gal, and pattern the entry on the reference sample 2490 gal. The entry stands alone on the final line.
469105.5 gal
